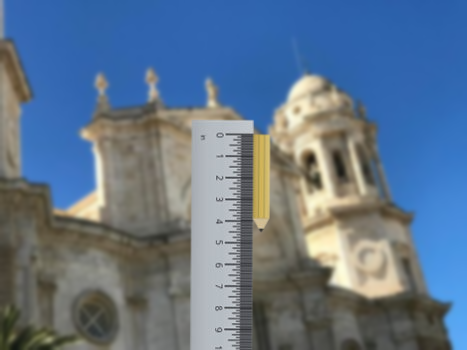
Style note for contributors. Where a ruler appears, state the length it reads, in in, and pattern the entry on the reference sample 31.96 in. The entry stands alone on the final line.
4.5 in
